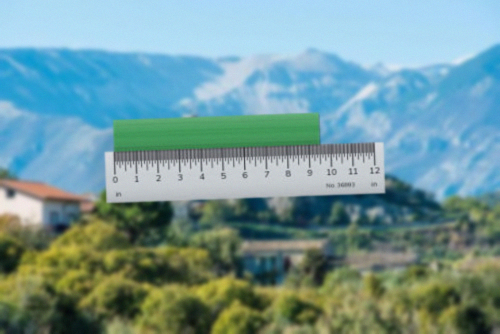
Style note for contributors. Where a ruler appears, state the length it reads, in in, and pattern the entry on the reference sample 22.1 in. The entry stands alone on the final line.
9.5 in
